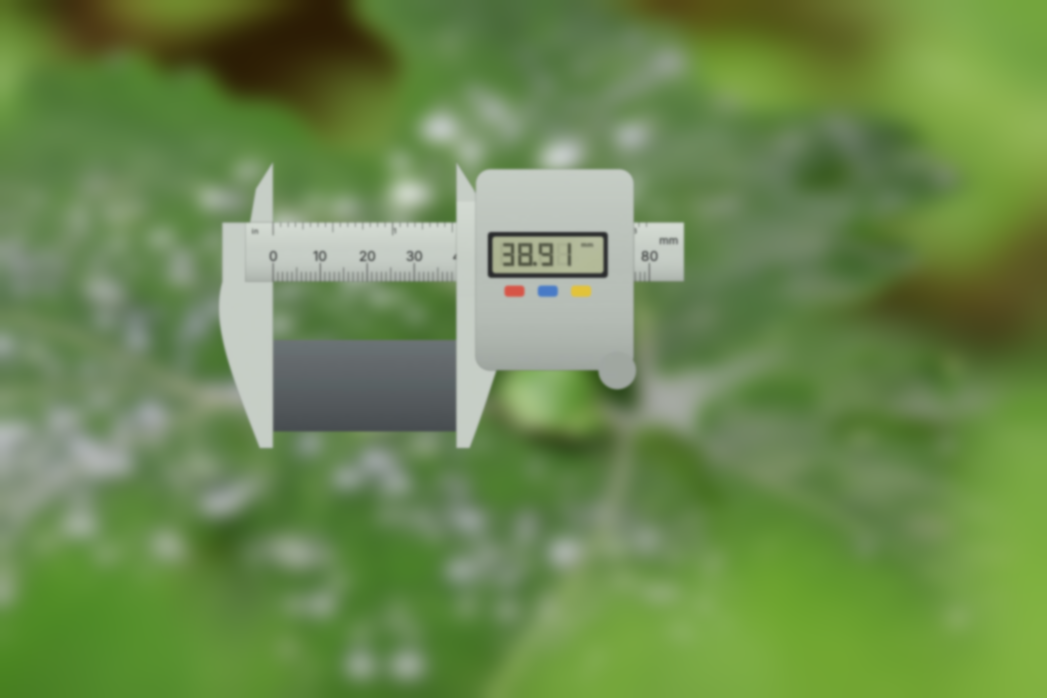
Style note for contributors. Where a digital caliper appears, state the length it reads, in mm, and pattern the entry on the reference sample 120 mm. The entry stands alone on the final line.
38.91 mm
